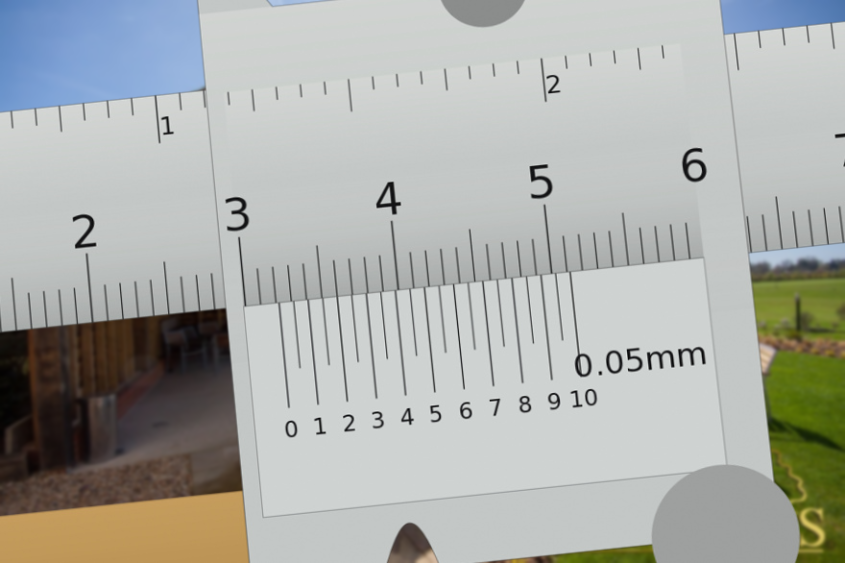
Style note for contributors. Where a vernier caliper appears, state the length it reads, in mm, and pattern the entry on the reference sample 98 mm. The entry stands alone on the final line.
32.2 mm
